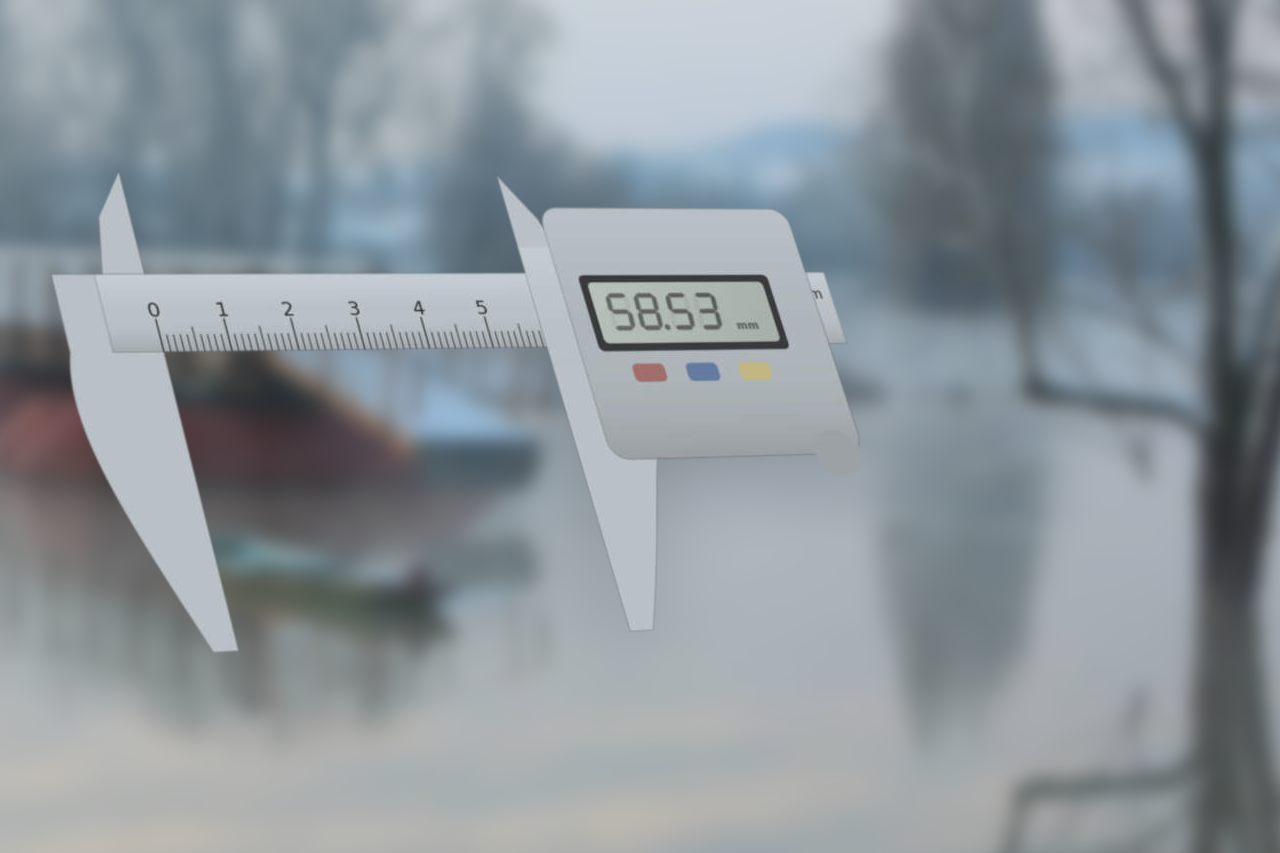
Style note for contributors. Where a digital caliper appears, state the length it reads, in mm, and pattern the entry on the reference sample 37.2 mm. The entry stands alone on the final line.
58.53 mm
